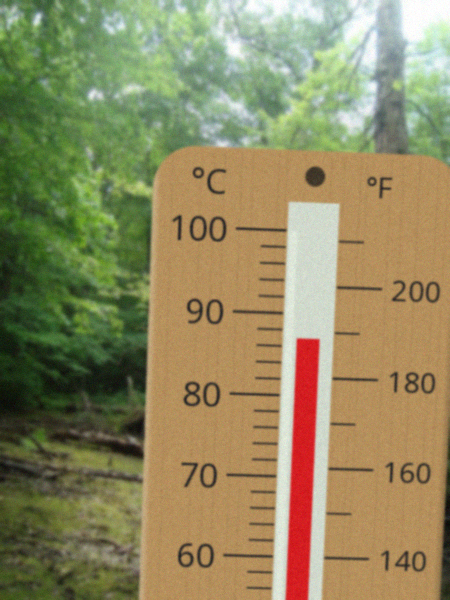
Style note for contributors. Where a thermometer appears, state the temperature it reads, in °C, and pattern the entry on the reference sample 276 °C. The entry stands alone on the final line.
87 °C
